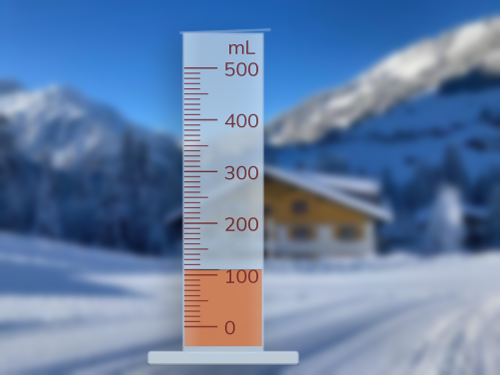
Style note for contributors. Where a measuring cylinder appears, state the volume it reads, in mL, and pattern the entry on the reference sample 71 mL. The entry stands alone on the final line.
110 mL
